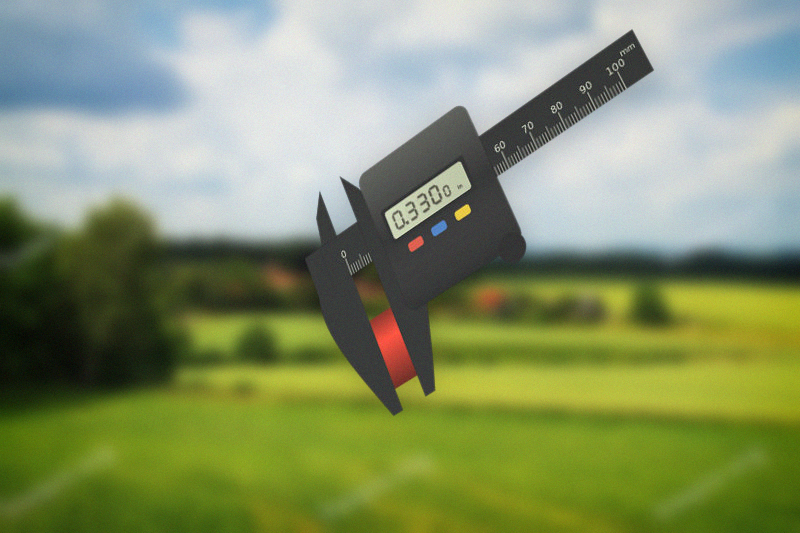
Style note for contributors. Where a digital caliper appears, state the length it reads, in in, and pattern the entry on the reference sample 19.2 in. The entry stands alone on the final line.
0.3300 in
